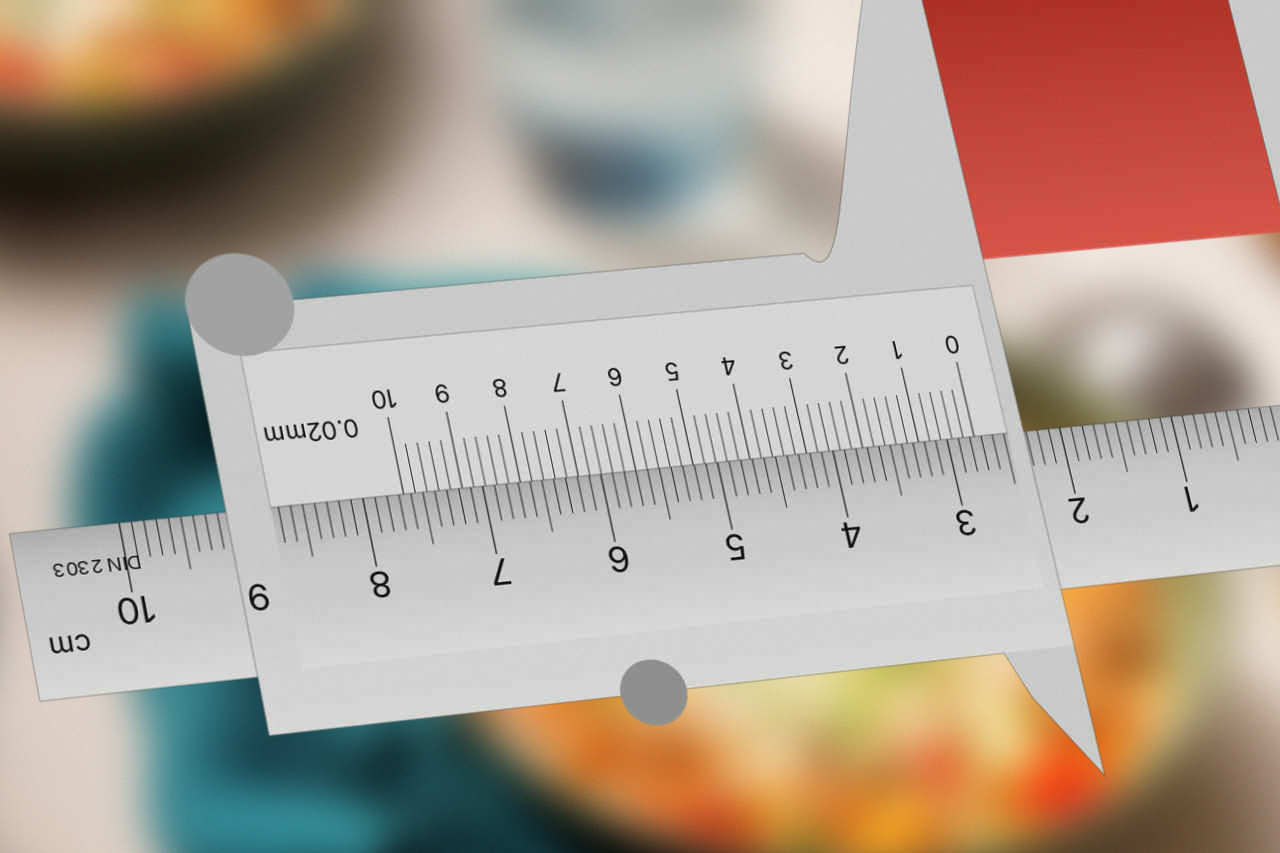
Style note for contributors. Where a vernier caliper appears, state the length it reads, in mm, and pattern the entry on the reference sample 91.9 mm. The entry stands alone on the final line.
27.6 mm
